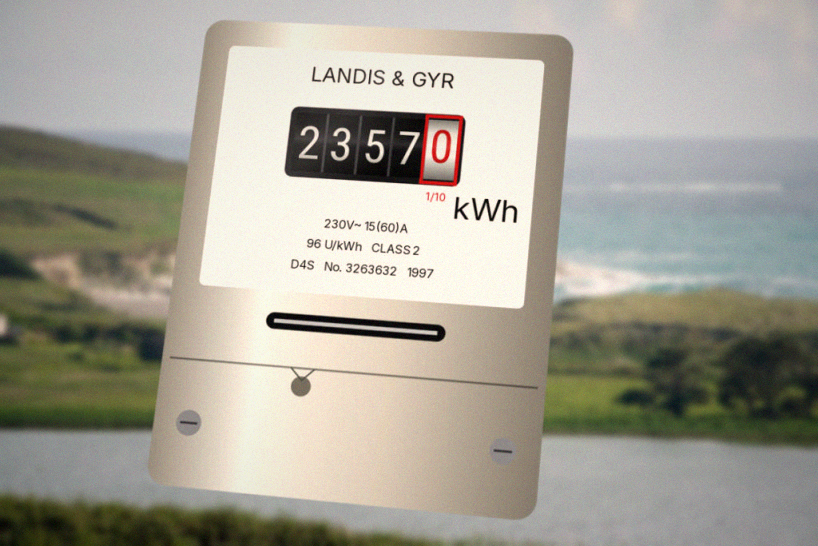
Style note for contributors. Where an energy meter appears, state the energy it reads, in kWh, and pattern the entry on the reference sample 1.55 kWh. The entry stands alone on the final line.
2357.0 kWh
